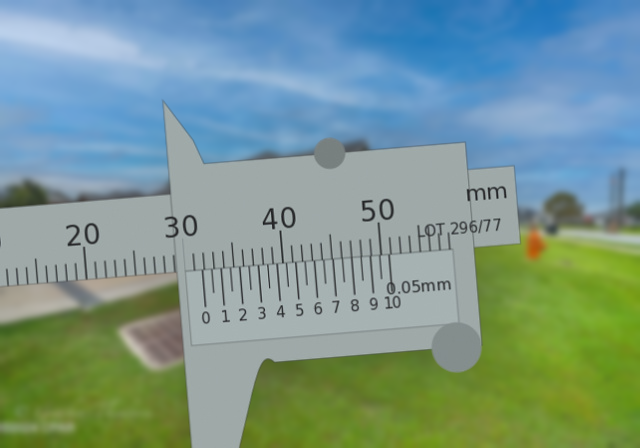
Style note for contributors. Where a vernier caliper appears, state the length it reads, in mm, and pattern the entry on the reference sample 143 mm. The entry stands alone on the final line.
31.8 mm
